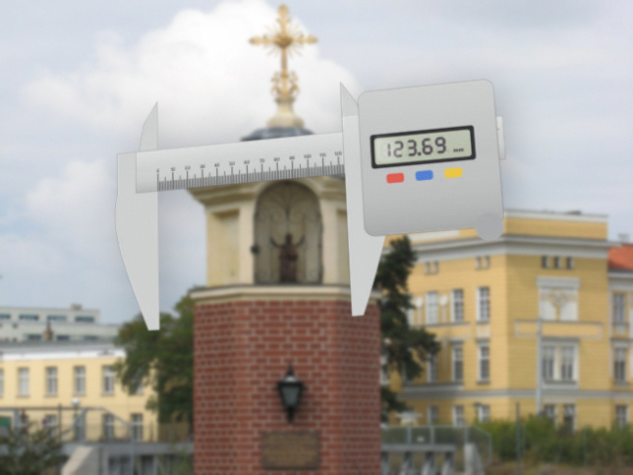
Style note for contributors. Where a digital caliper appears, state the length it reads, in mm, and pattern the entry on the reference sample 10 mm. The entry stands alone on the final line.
123.69 mm
